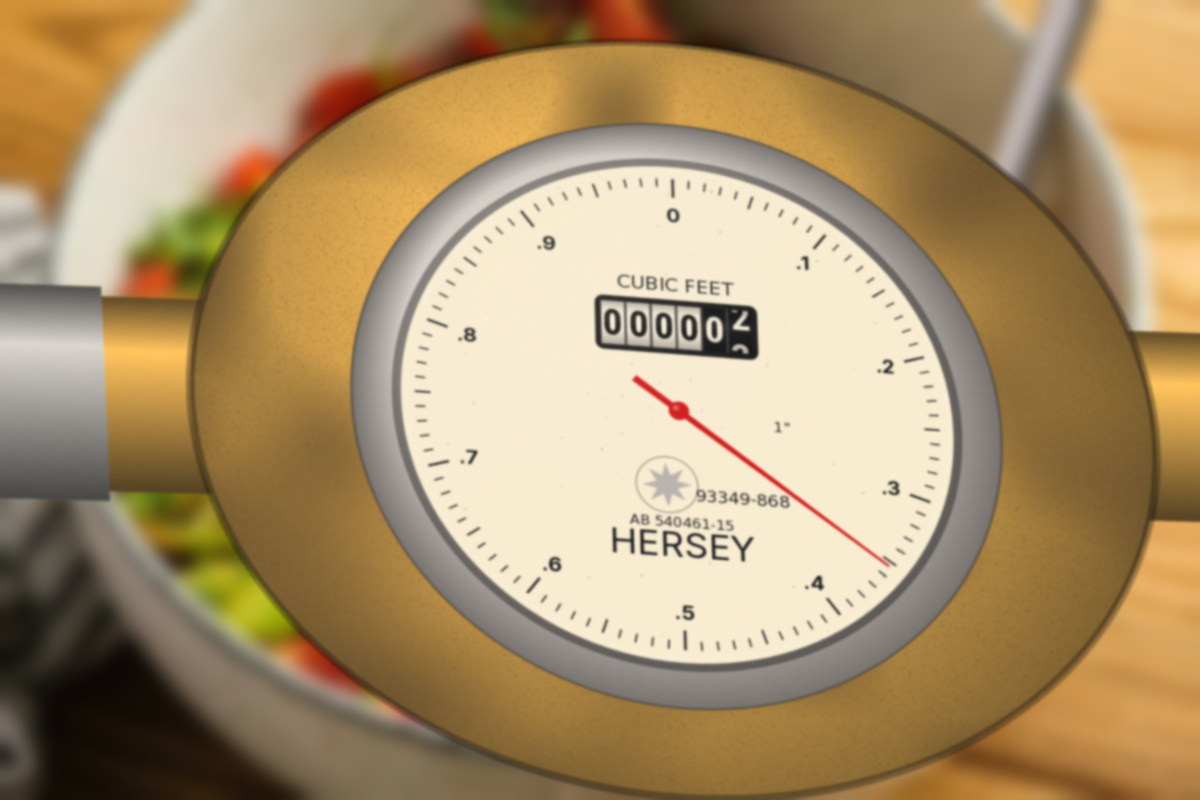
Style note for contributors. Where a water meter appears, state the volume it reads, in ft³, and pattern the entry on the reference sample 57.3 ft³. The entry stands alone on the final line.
2.35 ft³
